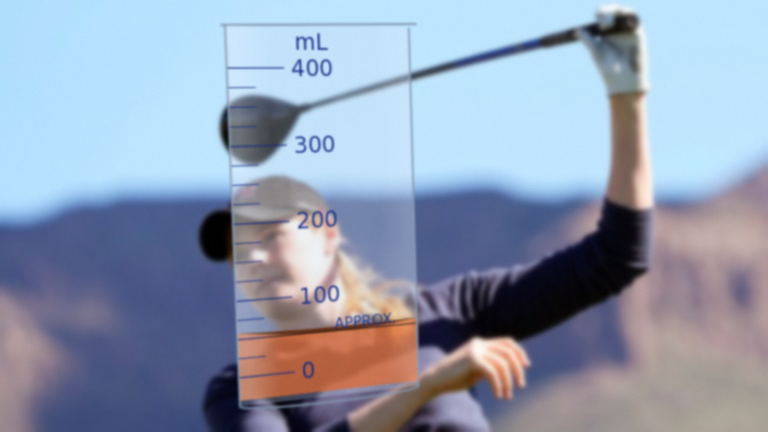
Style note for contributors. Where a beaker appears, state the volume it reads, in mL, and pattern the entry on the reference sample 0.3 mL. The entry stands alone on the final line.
50 mL
